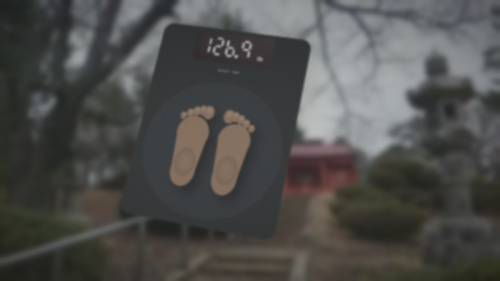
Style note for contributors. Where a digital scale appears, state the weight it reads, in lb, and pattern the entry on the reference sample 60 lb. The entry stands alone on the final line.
126.9 lb
